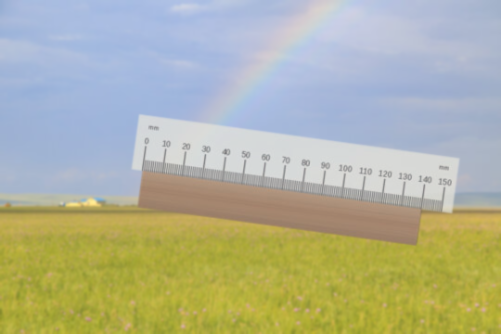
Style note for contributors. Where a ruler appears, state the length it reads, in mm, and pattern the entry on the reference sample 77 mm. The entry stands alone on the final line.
140 mm
